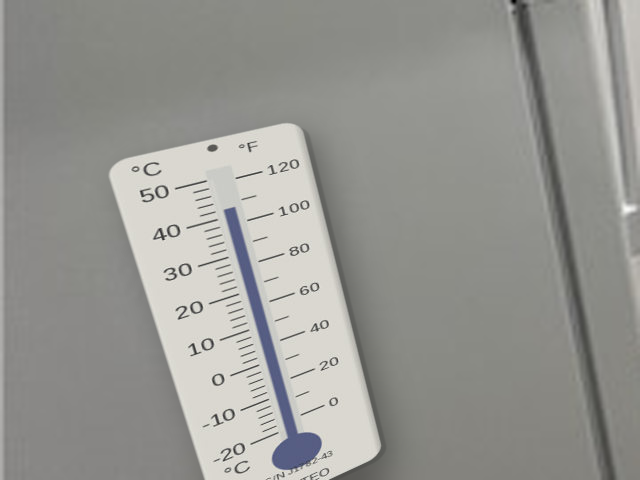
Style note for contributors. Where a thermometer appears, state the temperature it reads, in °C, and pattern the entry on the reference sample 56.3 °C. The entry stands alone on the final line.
42 °C
